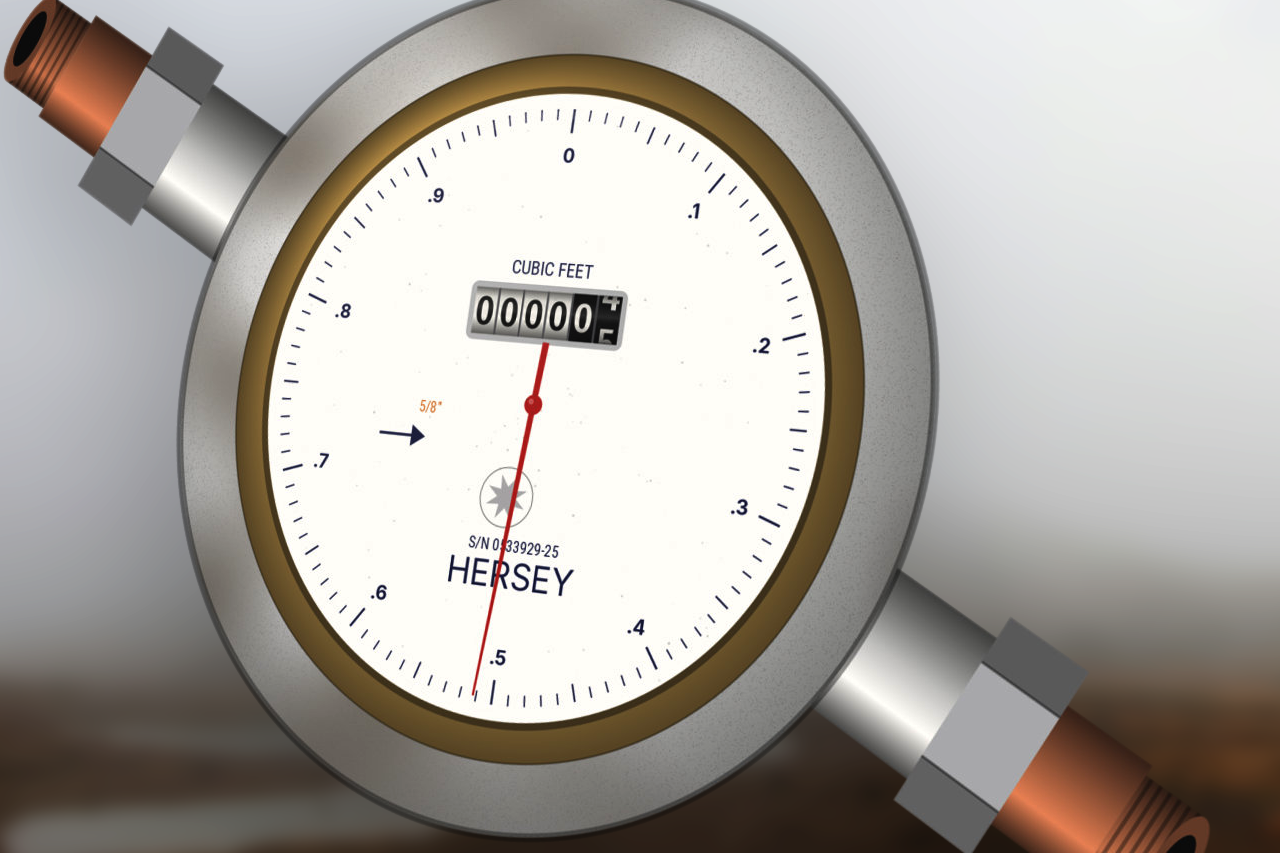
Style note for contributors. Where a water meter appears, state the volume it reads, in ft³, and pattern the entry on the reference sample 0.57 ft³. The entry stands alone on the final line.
4.51 ft³
